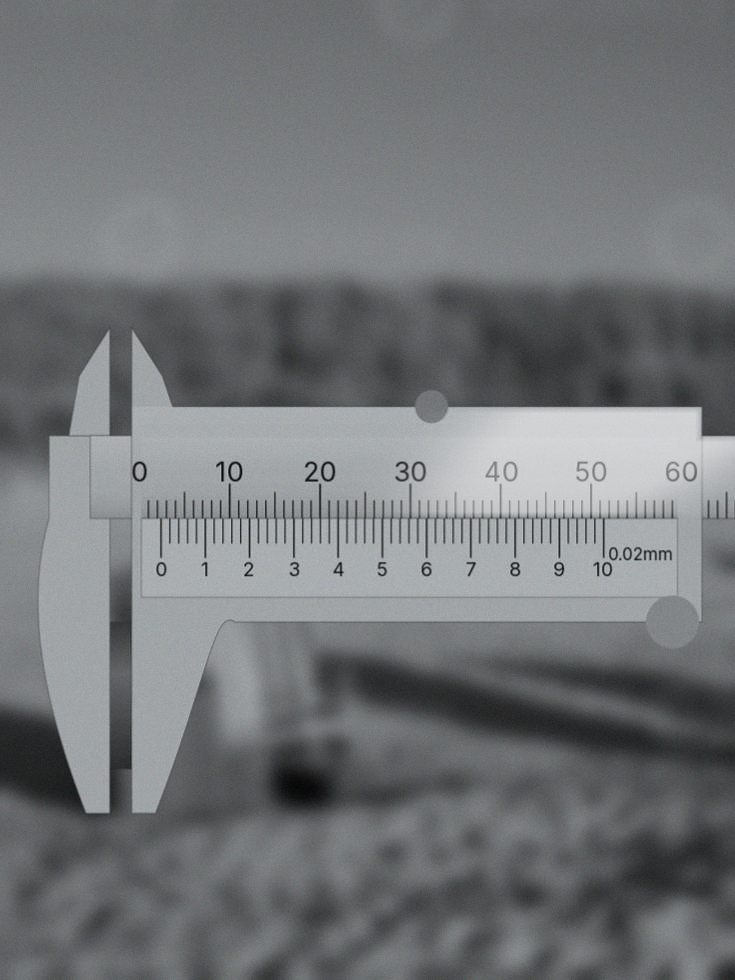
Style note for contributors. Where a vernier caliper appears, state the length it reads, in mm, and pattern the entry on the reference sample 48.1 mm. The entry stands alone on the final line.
2.4 mm
